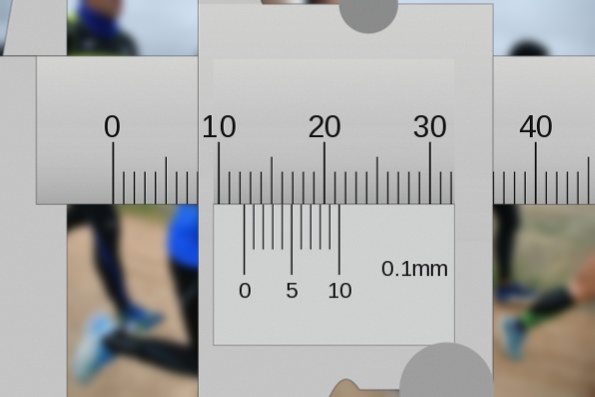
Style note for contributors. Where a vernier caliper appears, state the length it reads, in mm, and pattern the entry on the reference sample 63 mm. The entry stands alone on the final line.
12.4 mm
